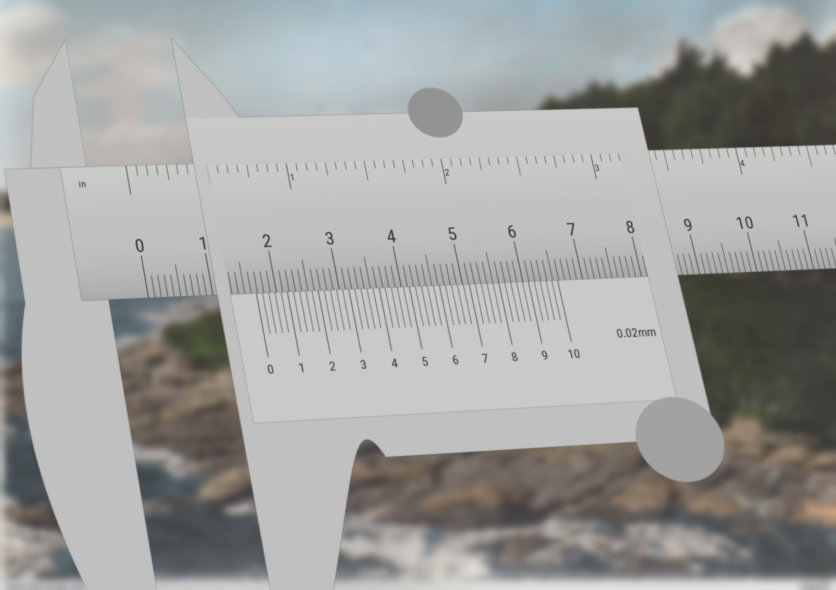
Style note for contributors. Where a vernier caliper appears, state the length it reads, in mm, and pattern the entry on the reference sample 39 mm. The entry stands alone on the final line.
16.8 mm
